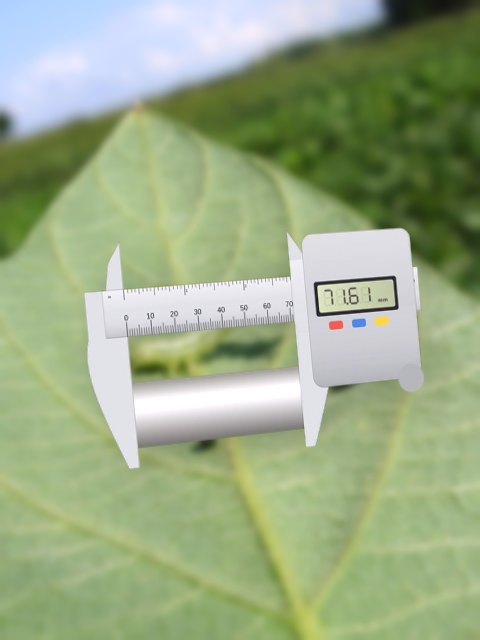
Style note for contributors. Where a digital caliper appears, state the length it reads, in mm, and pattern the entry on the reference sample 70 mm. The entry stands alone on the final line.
71.61 mm
